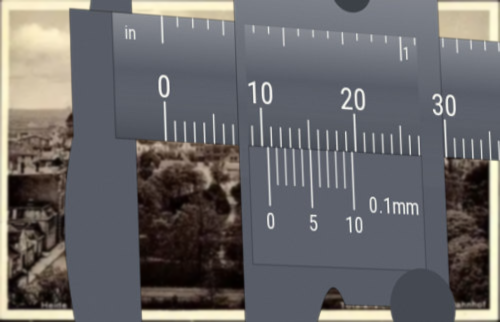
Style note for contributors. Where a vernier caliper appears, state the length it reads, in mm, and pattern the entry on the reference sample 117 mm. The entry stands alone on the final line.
10.6 mm
